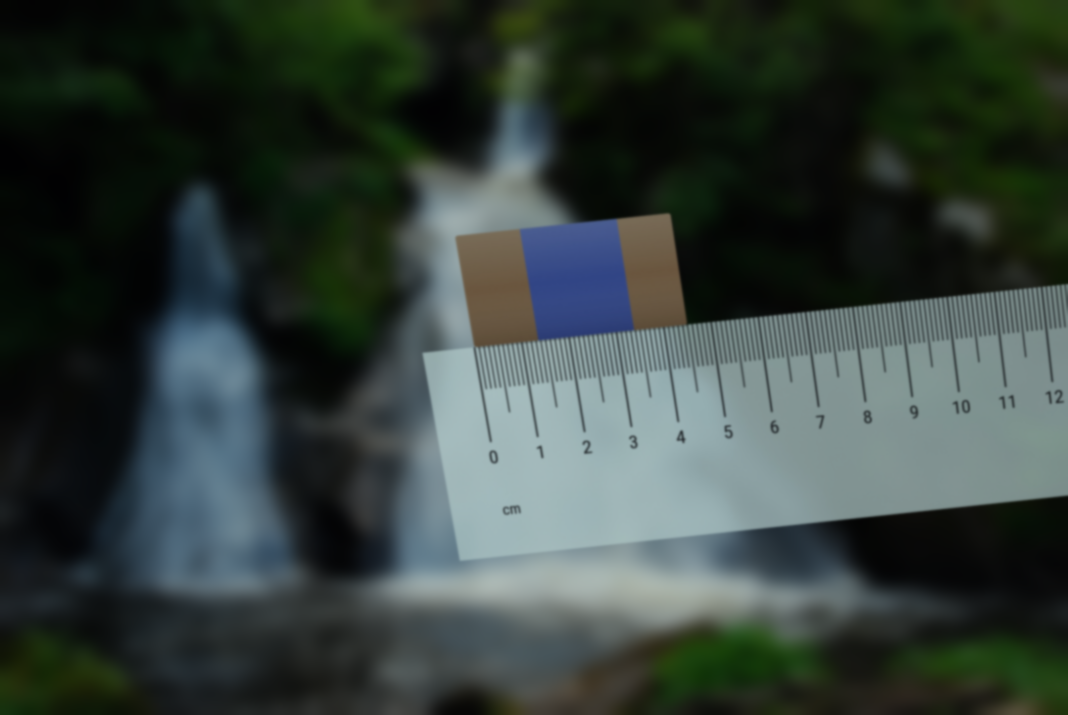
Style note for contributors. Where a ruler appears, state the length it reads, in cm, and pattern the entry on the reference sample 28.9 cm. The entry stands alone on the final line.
4.5 cm
